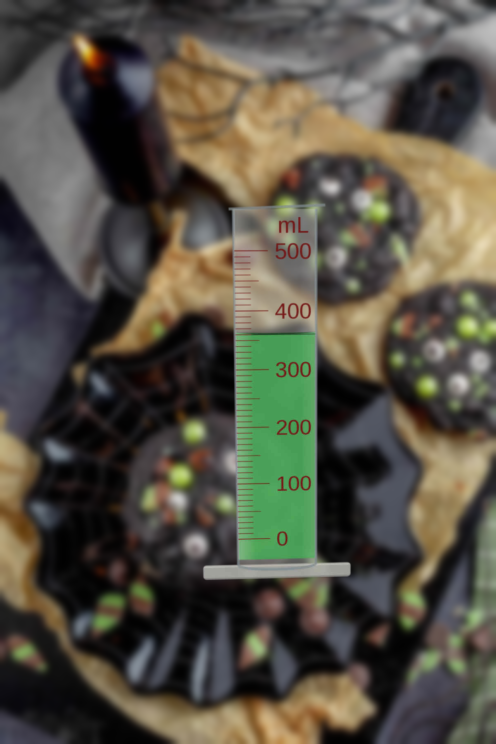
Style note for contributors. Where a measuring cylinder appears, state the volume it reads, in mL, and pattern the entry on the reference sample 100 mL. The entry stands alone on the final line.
360 mL
